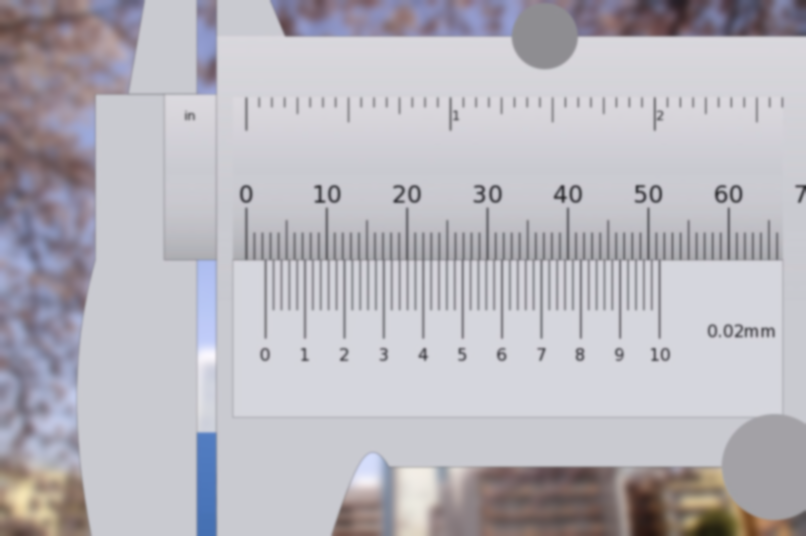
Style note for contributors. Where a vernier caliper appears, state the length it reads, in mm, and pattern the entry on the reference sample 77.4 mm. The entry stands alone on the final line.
2.4 mm
